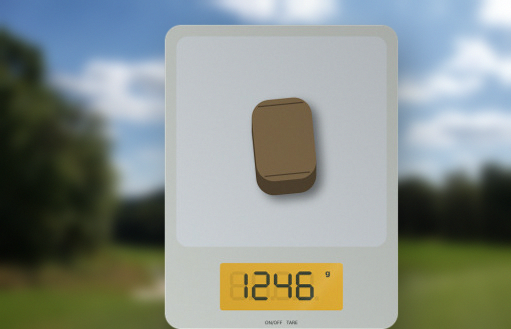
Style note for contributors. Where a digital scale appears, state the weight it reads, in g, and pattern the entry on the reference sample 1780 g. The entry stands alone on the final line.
1246 g
